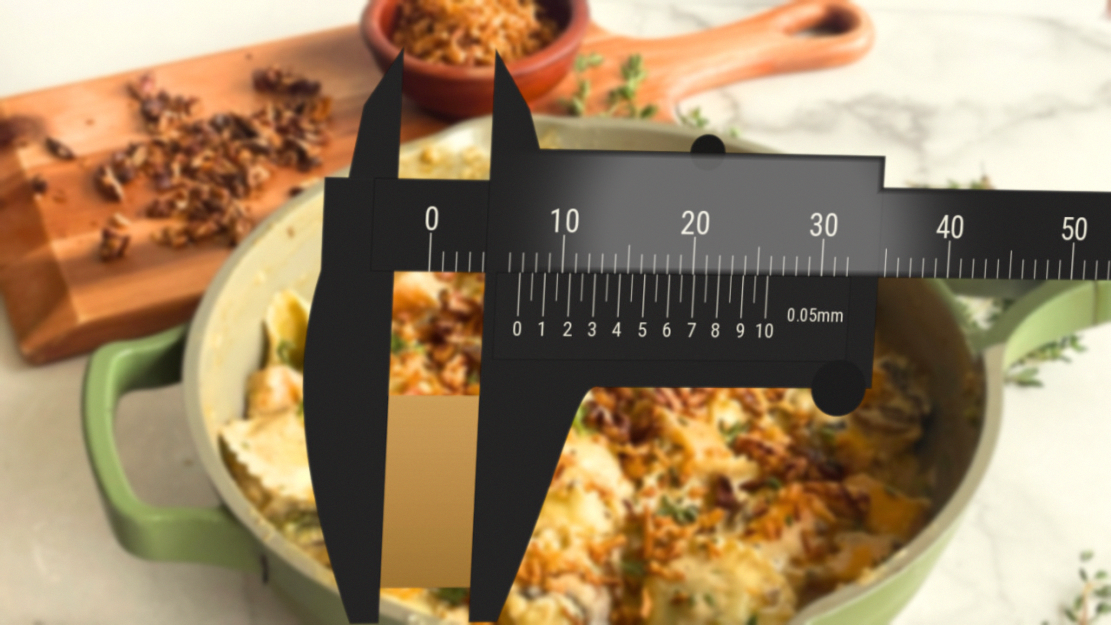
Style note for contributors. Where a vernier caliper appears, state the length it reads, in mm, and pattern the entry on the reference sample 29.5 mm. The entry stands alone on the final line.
6.8 mm
